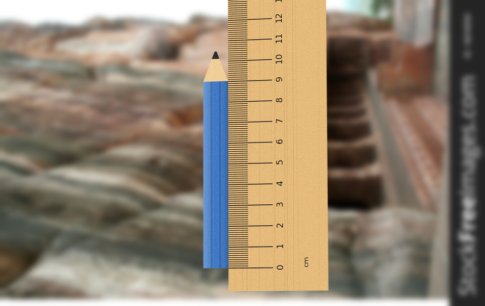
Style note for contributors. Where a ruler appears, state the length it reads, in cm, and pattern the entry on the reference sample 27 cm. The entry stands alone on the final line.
10.5 cm
